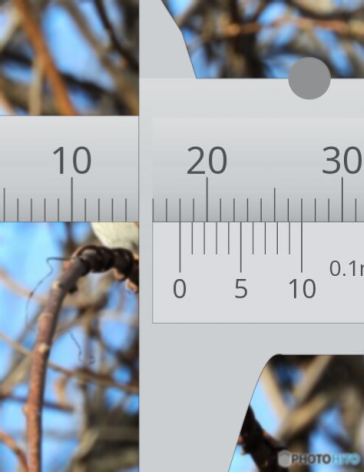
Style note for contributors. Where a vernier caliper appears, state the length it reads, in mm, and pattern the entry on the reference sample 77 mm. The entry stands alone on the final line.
18.0 mm
